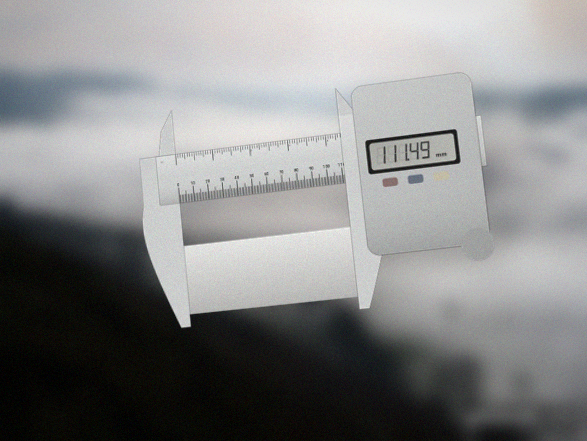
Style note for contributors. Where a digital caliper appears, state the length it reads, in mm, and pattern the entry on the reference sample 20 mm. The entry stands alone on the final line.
111.49 mm
